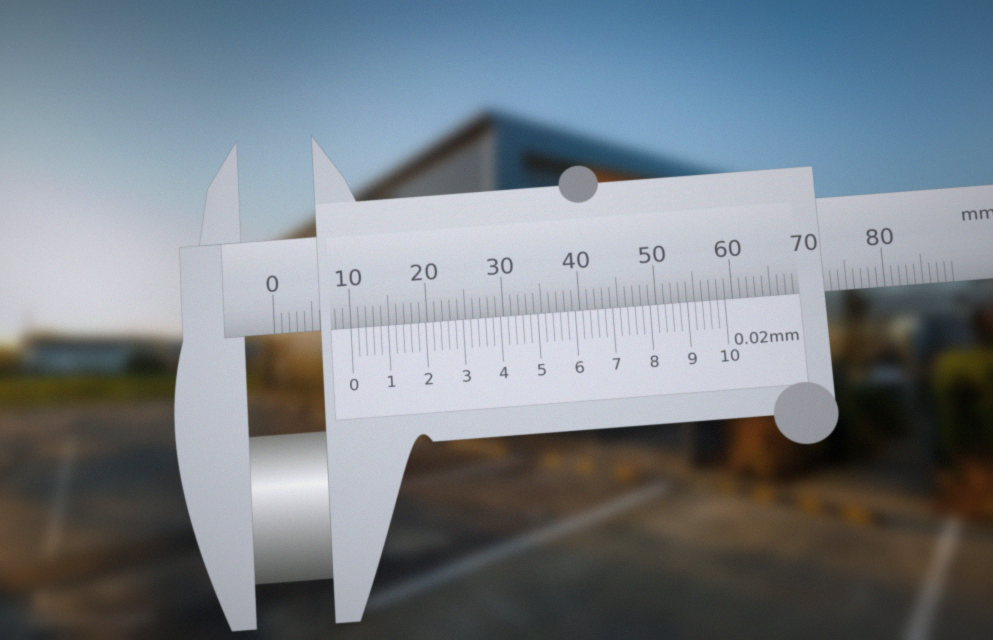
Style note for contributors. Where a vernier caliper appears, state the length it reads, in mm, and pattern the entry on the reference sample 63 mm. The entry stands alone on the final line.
10.0 mm
